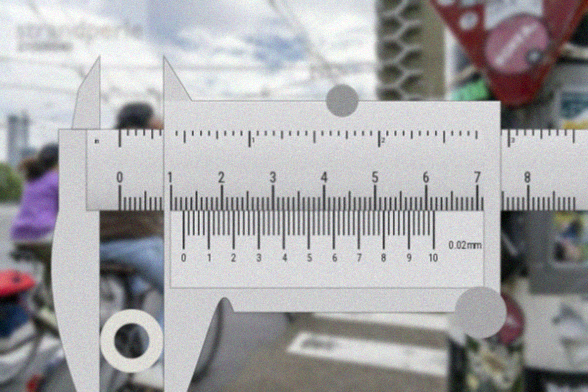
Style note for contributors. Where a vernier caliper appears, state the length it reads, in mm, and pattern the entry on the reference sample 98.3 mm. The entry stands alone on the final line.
12.5 mm
